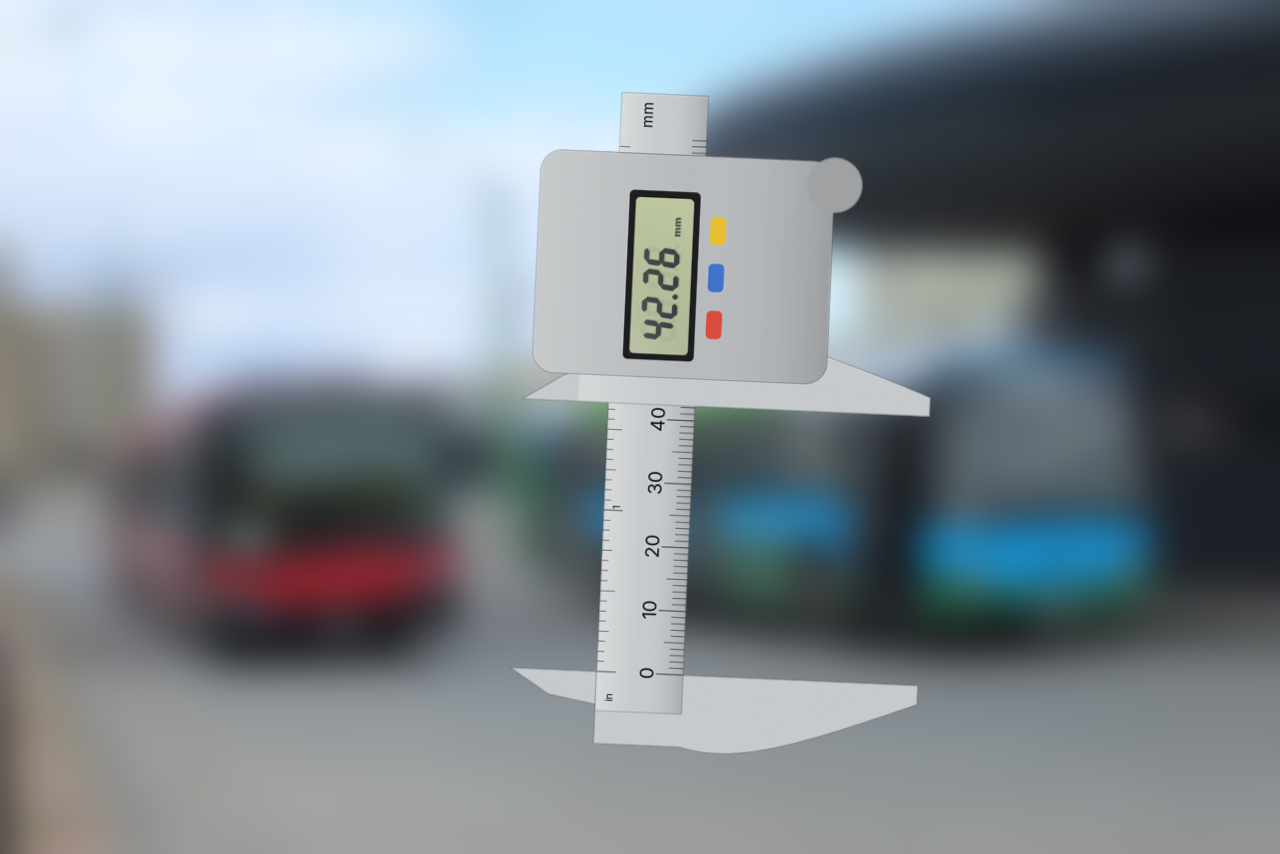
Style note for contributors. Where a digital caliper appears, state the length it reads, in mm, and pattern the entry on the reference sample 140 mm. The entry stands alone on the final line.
42.26 mm
